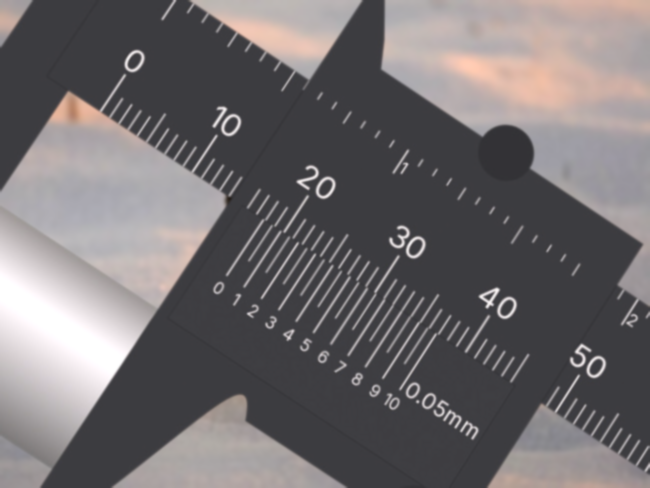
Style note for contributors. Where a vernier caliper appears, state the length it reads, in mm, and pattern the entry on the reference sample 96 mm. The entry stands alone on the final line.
17.8 mm
